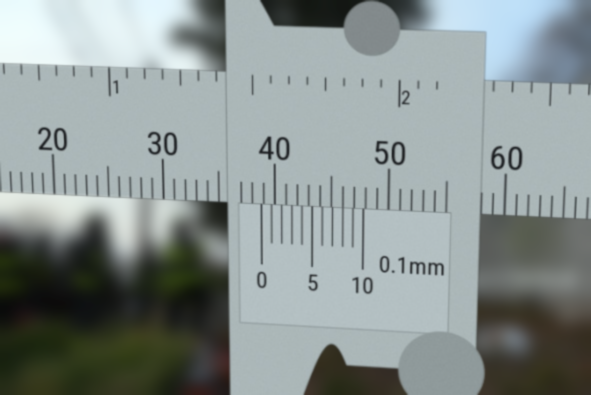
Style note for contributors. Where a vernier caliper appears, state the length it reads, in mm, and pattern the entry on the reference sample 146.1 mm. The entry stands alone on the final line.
38.8 mm
